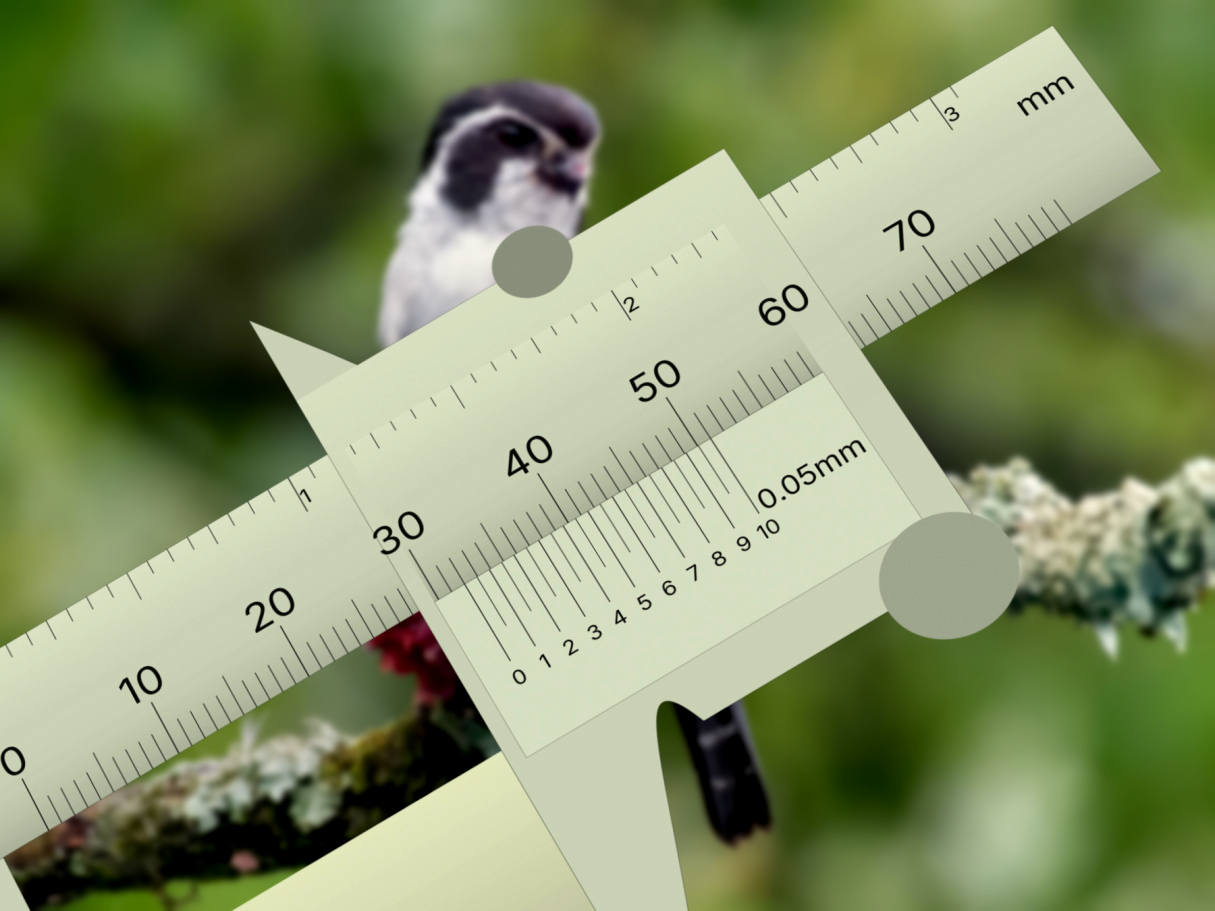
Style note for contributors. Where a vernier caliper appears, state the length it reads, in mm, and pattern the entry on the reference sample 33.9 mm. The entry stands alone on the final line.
32.0 mm
